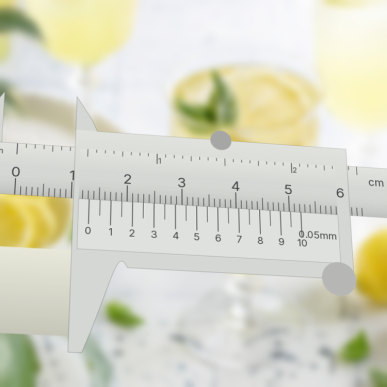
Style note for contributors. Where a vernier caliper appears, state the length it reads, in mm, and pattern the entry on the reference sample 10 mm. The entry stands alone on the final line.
13.2 mm
